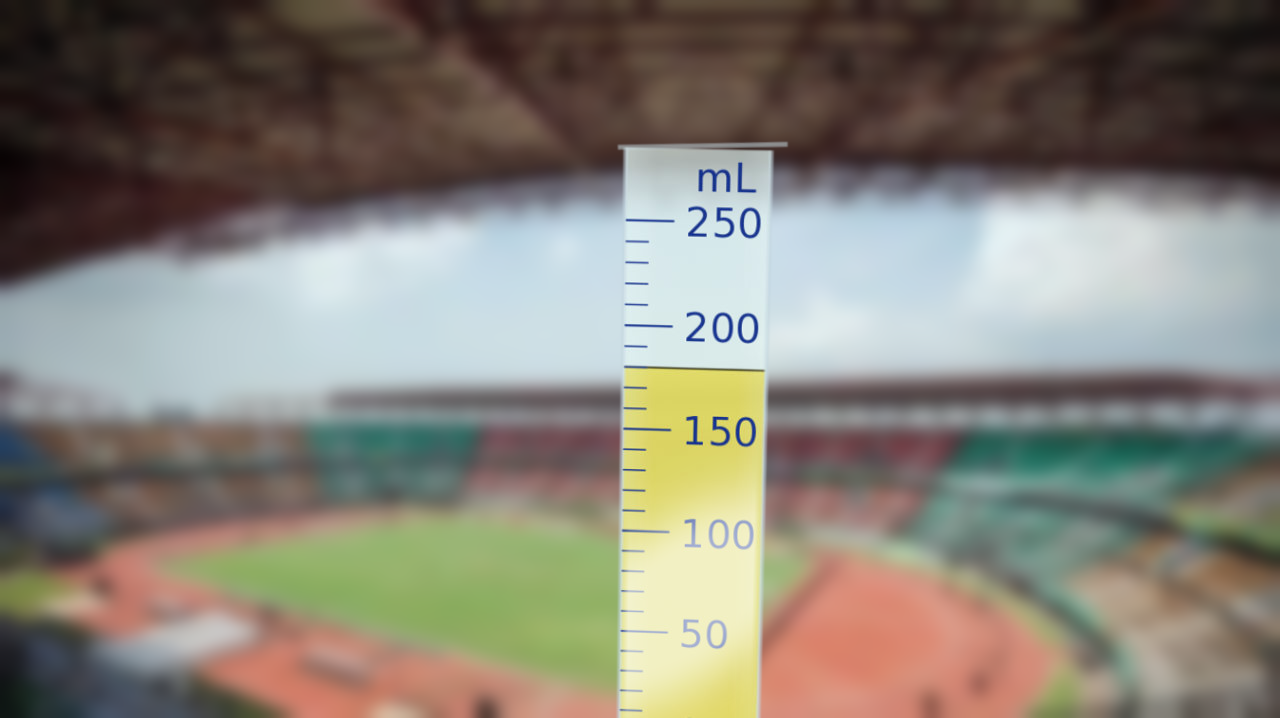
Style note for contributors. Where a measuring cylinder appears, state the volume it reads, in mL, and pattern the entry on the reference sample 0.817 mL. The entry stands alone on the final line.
180 mL
